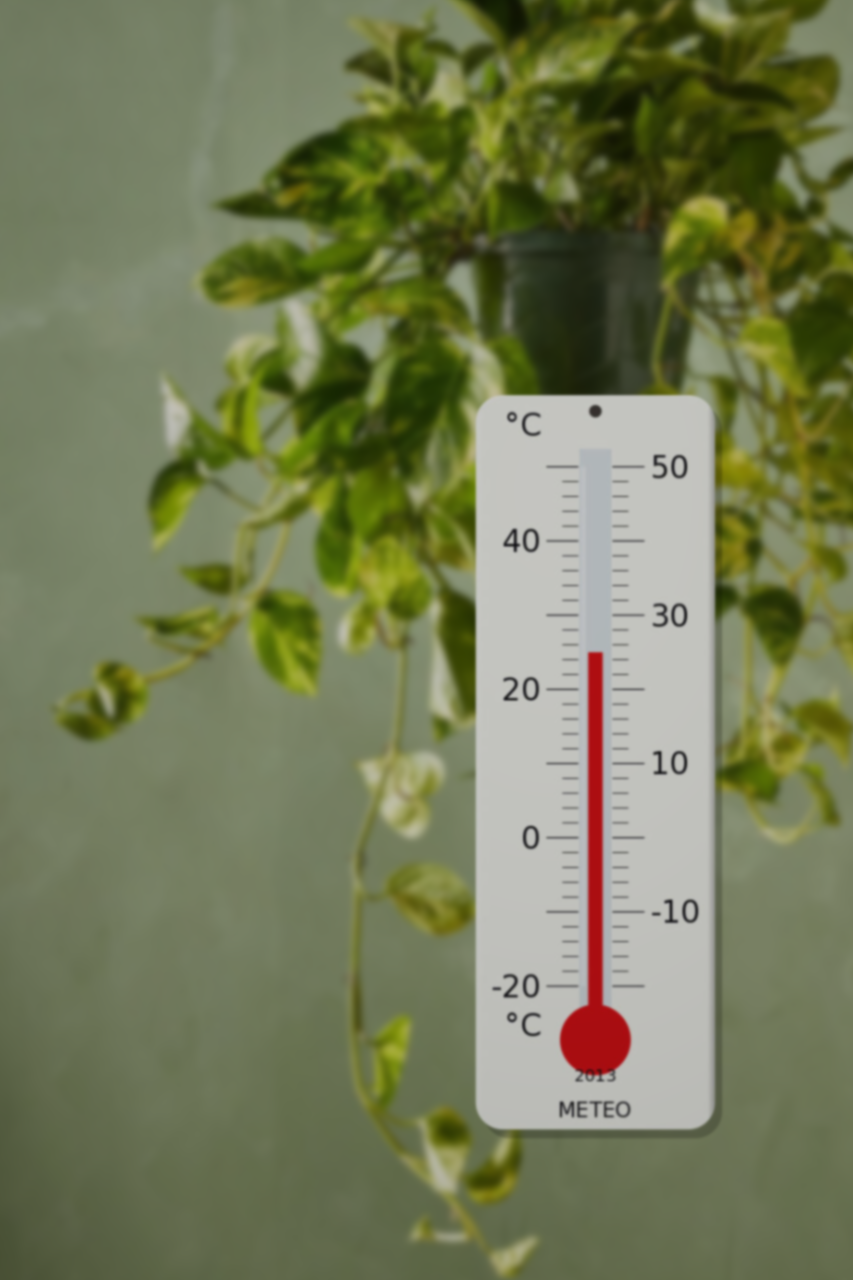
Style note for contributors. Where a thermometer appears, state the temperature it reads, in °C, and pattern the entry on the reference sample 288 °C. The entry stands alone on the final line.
25 °C
